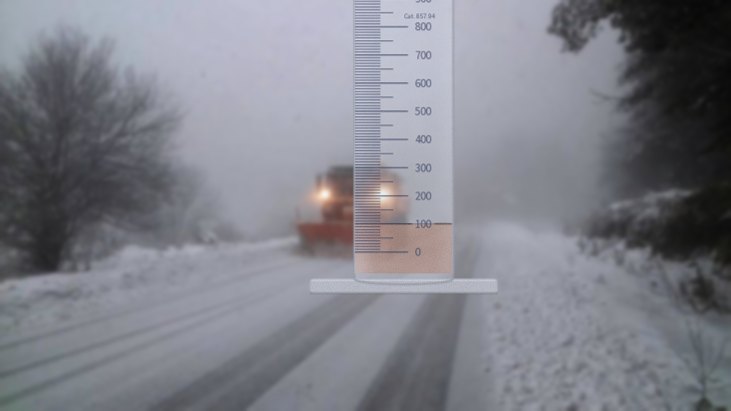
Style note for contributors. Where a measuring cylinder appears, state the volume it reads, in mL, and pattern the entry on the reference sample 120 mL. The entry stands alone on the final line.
100 mL
